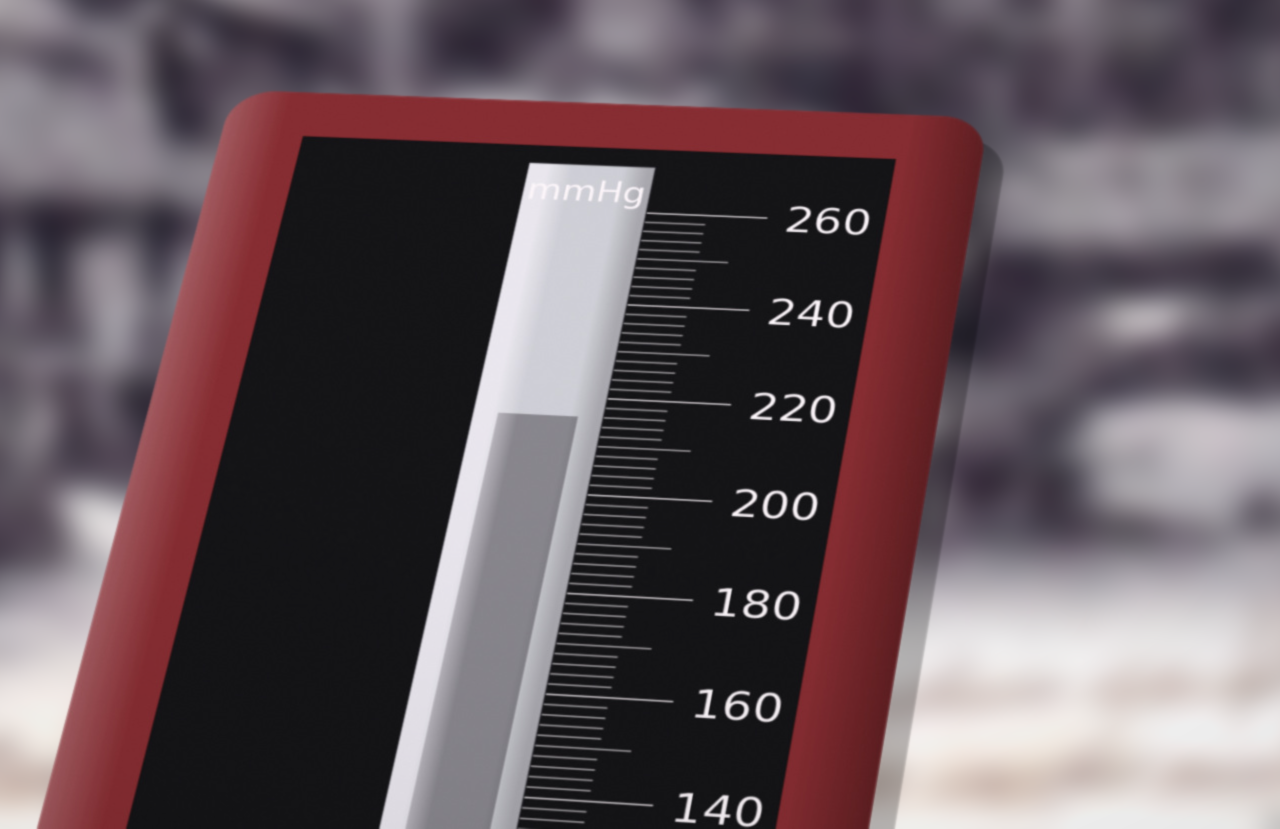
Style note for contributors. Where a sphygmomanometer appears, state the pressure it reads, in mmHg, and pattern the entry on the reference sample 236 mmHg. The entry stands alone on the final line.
216 mmHg
